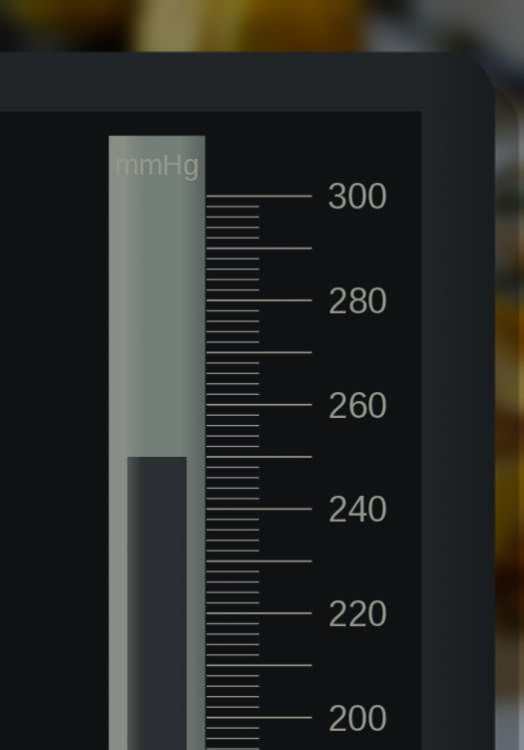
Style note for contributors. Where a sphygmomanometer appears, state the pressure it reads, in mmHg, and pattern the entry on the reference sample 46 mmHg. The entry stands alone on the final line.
250 mmHg
